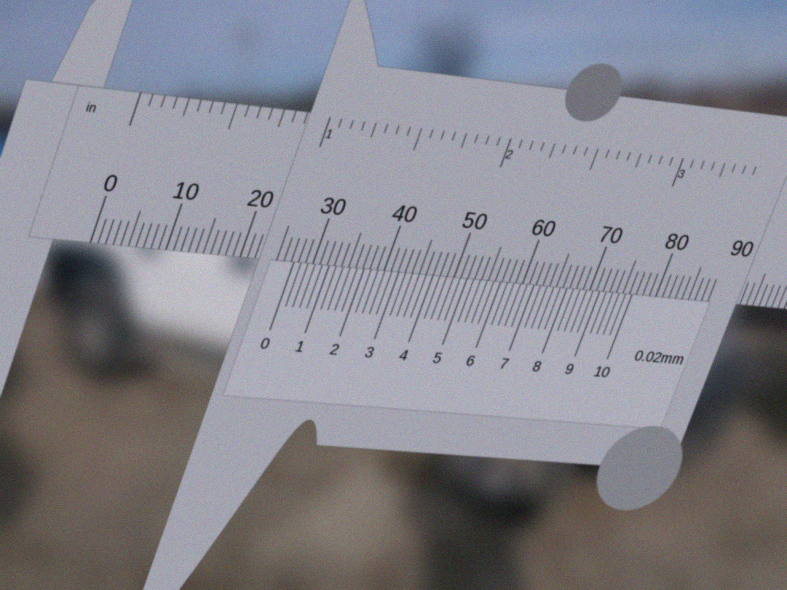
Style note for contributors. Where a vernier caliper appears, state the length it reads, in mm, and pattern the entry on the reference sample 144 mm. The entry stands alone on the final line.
27.4 mm
